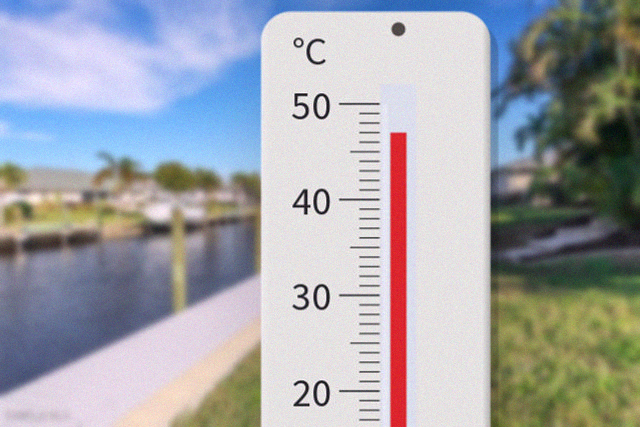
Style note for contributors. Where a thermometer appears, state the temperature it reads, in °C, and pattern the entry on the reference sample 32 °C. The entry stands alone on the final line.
47 °C
